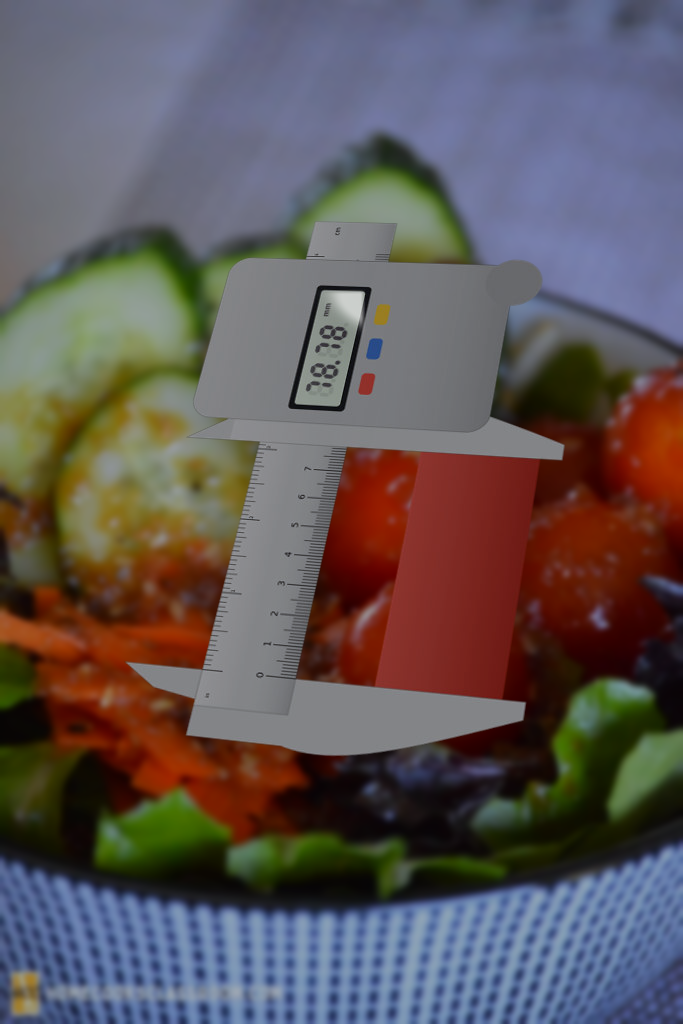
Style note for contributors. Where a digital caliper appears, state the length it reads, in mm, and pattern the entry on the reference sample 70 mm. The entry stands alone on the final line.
78.78 mm
